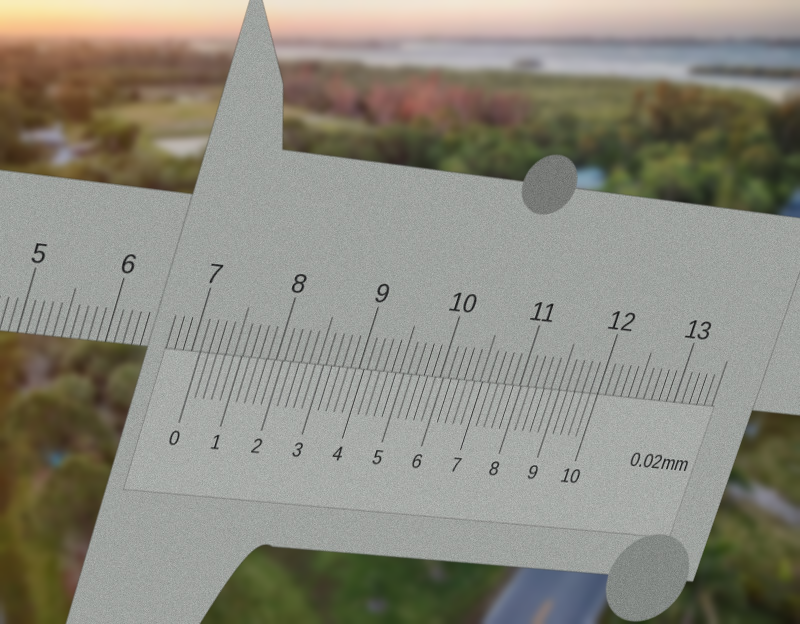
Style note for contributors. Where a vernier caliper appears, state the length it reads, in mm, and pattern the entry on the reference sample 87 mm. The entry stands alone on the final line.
71.0 mm
